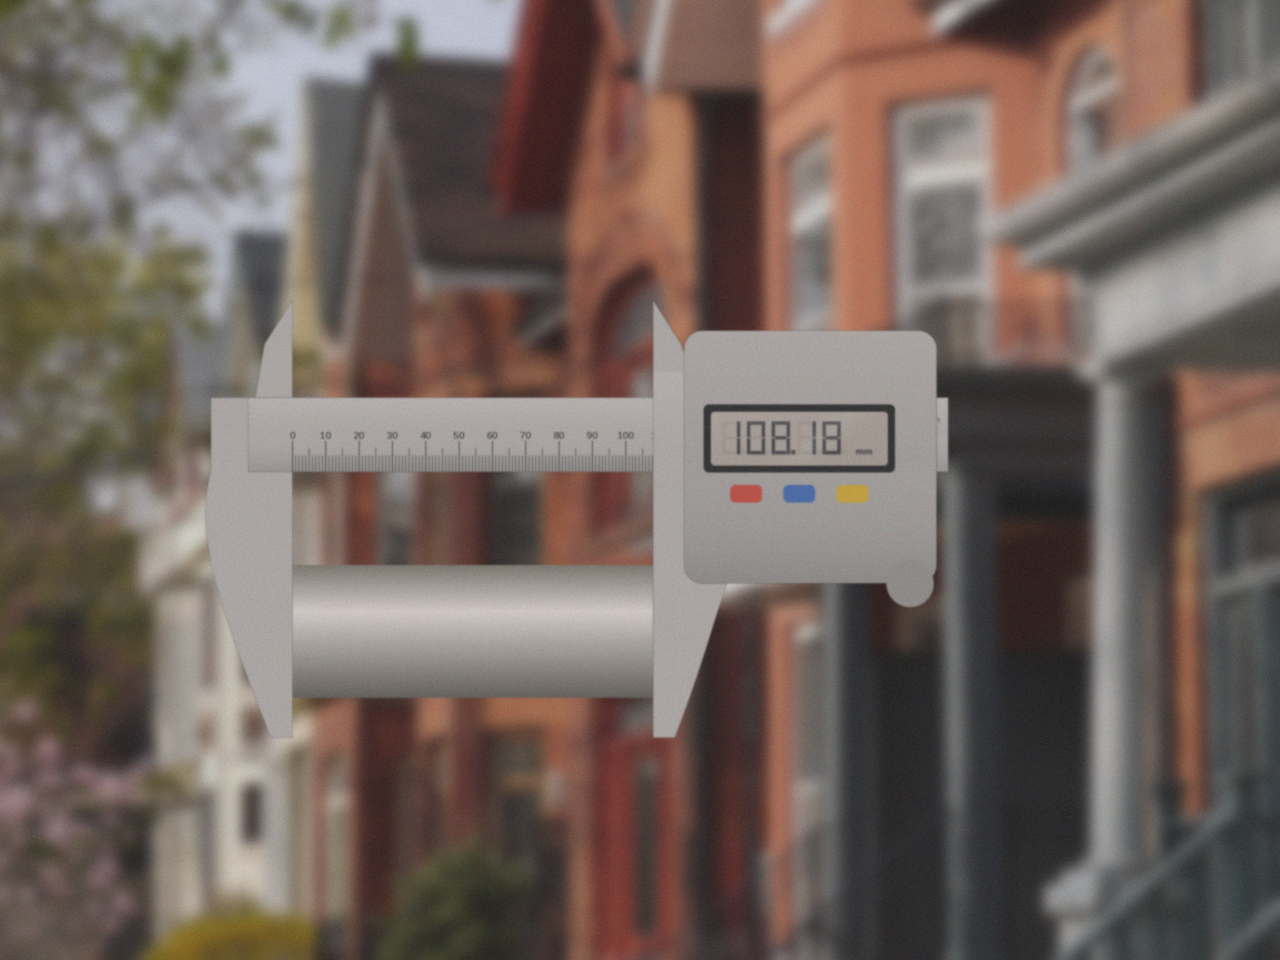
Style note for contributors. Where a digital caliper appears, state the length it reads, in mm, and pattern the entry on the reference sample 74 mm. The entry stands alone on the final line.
108.18 mm
